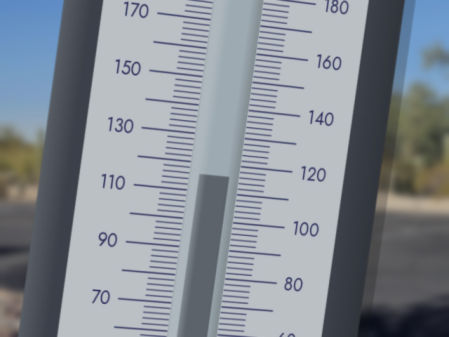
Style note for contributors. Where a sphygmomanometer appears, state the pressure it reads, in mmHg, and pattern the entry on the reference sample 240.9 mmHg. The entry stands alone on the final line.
116 mmHg
